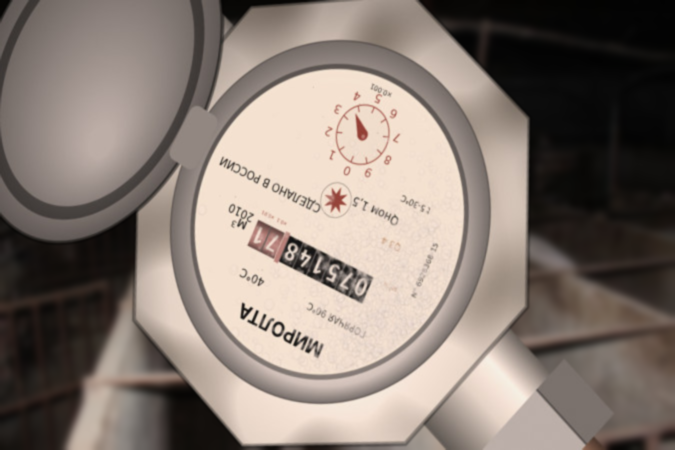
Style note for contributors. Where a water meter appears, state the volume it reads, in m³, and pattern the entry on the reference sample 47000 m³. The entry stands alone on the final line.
75148.713 m³
